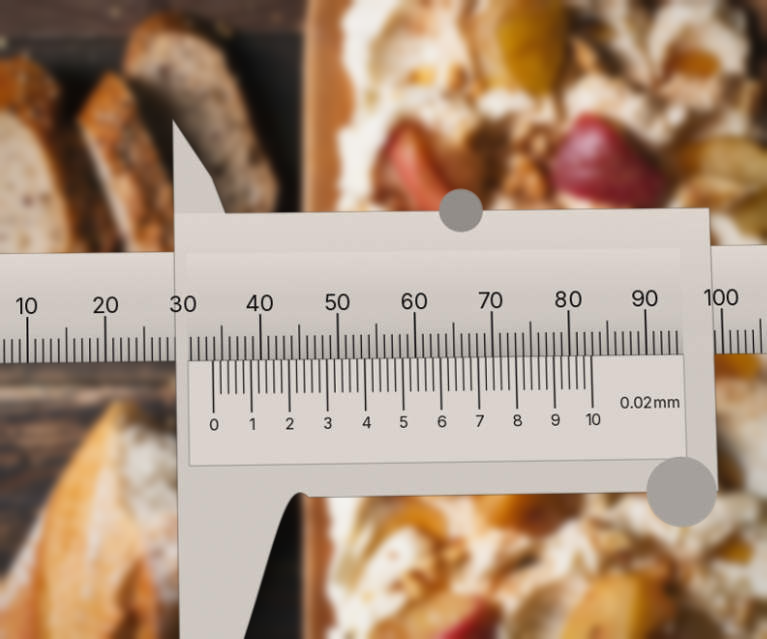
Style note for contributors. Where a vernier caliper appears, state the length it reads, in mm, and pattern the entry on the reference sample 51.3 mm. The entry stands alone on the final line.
33.8 mm
